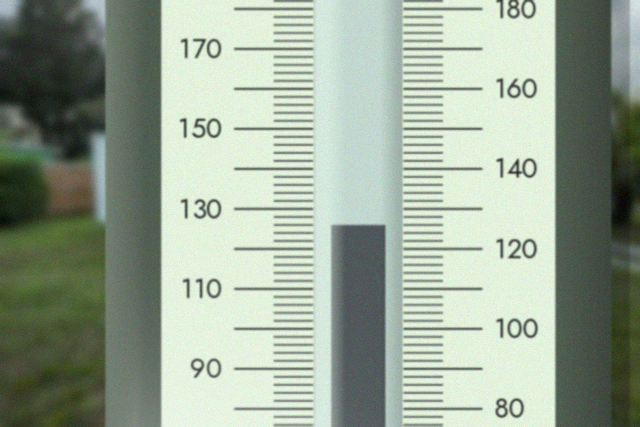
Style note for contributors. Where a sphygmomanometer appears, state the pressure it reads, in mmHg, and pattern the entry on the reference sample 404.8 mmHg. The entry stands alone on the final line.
126 mmHg
